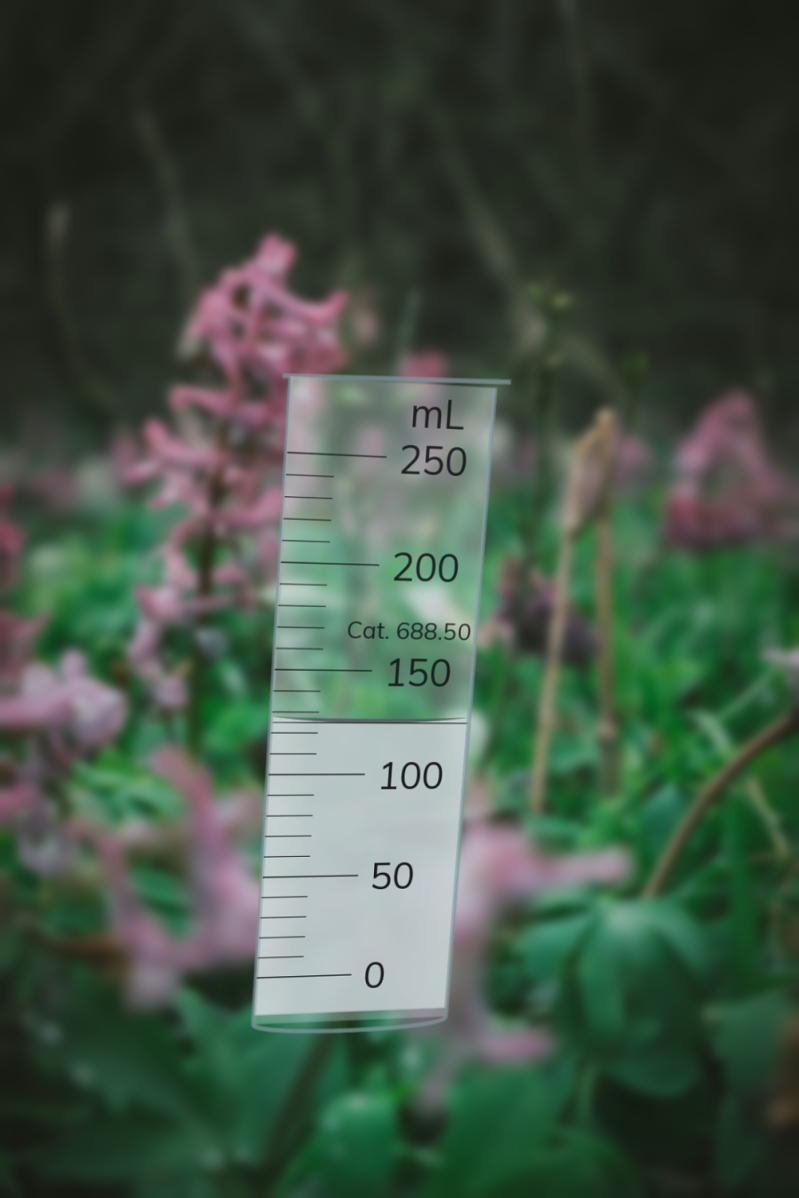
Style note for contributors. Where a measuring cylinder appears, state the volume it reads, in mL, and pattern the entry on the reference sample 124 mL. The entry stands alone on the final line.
125 mL
